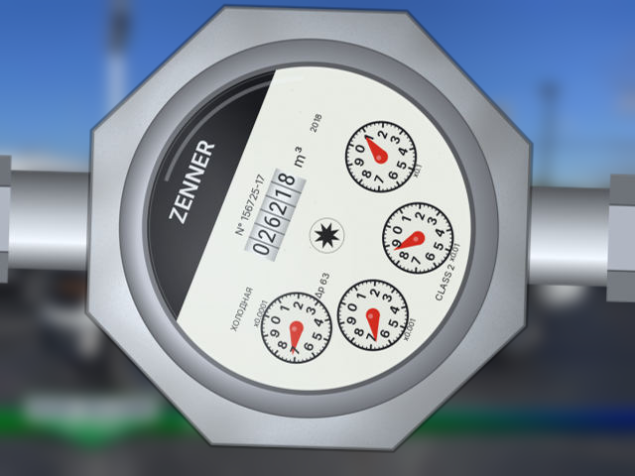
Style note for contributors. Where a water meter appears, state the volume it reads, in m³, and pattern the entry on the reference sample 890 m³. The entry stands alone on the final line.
26218.0867 m³
